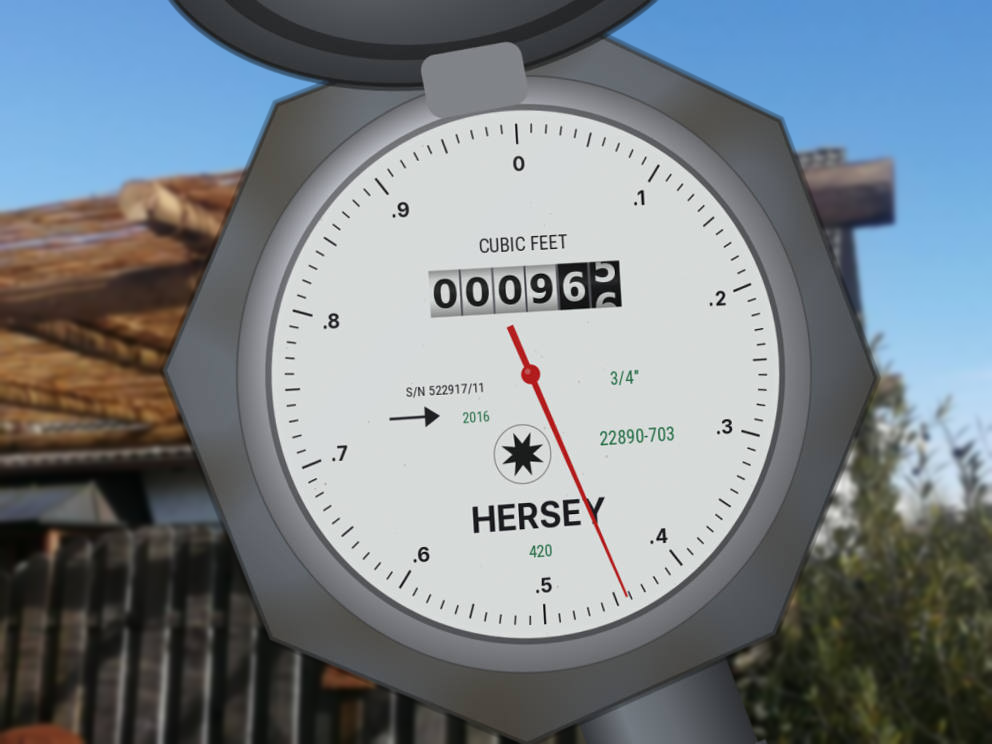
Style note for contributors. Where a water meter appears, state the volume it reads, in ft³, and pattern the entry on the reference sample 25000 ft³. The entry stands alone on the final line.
965.44 ft³
